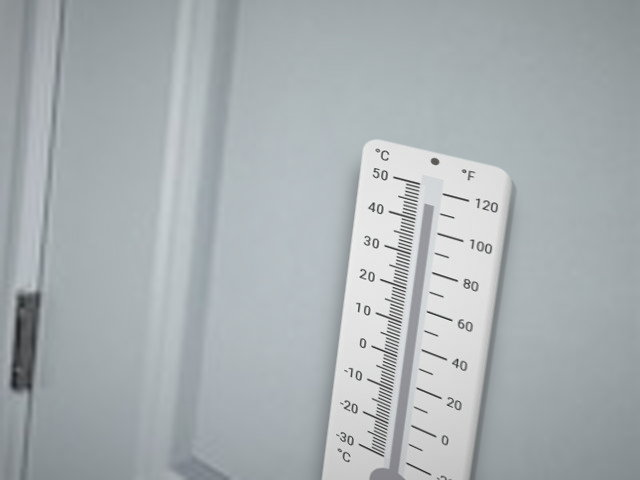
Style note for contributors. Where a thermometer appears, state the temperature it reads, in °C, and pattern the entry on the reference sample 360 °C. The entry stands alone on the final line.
45 °C
